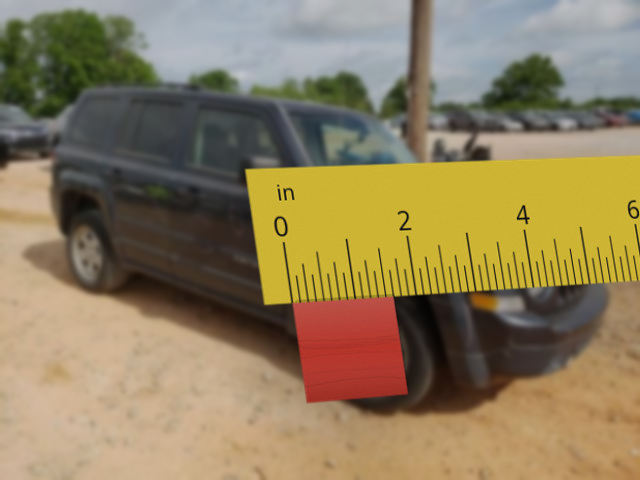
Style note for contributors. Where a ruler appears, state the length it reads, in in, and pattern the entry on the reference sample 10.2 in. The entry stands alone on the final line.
1.625 in
